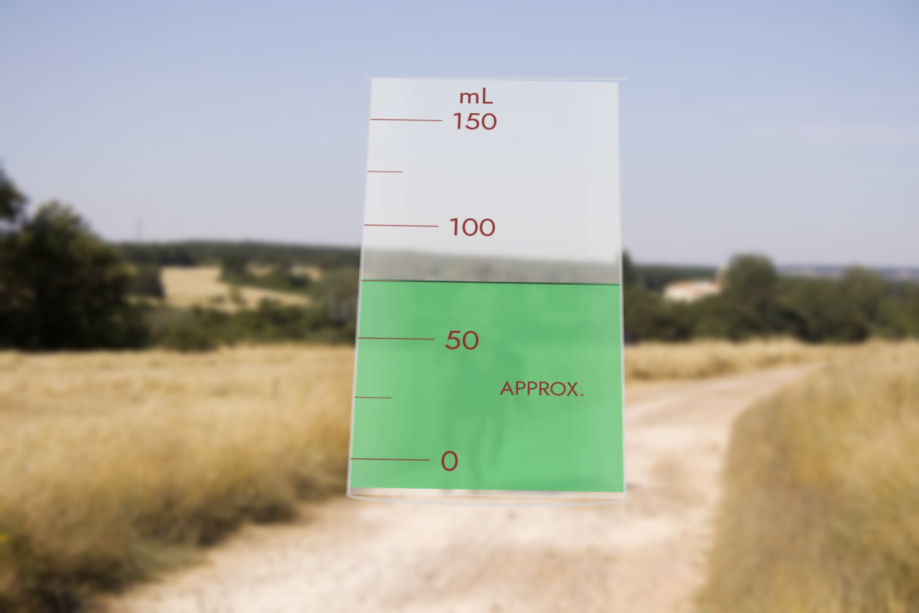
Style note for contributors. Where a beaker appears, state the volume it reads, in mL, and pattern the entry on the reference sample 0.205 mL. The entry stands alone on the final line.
75 mL
